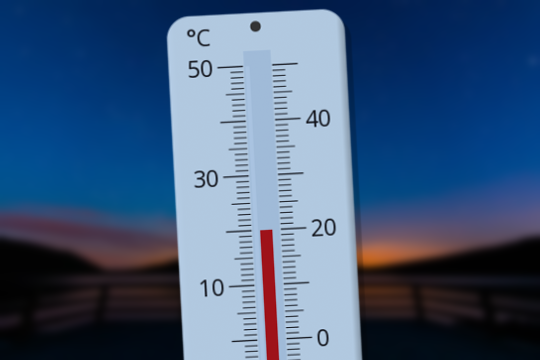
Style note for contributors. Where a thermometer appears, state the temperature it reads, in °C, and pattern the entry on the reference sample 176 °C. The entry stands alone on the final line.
20 °C
